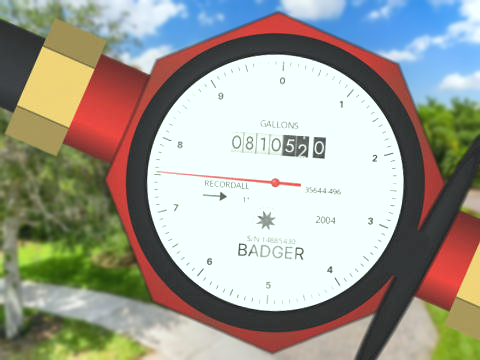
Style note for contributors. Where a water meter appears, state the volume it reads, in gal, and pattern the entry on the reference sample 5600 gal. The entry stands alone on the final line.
810517.5 gal
